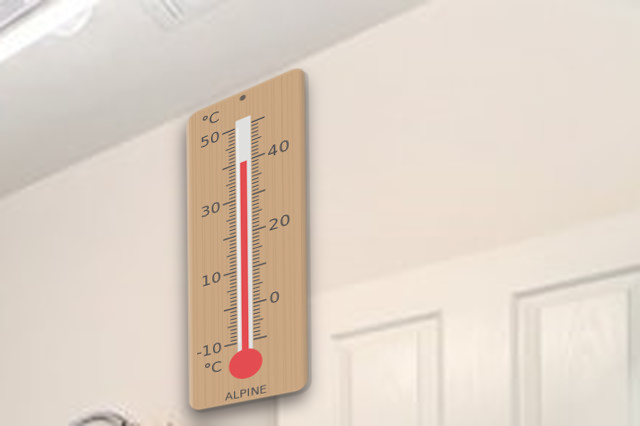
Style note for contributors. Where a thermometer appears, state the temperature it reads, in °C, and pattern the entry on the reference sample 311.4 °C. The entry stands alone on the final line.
40 °C
